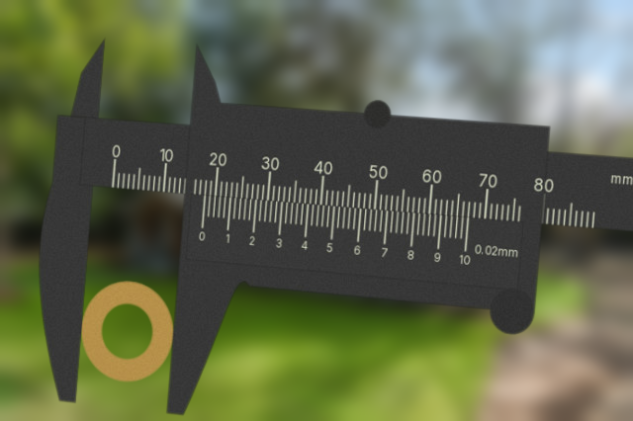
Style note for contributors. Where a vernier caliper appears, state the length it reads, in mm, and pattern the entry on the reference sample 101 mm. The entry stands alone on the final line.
18.0 mm
